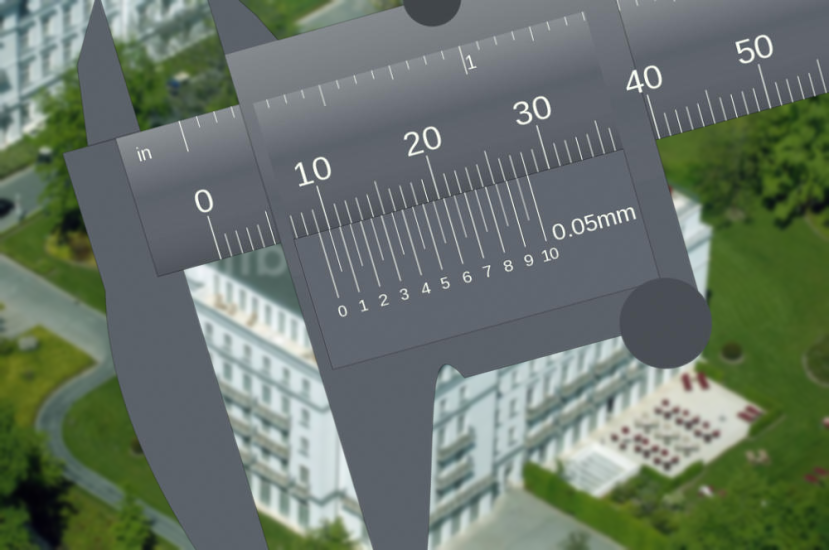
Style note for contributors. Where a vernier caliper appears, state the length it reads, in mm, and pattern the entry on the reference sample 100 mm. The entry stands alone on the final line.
9.0 mm
